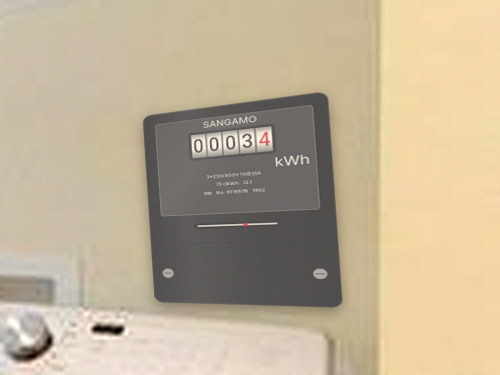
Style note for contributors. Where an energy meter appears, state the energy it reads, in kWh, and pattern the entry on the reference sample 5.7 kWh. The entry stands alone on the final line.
3.4 kWh
